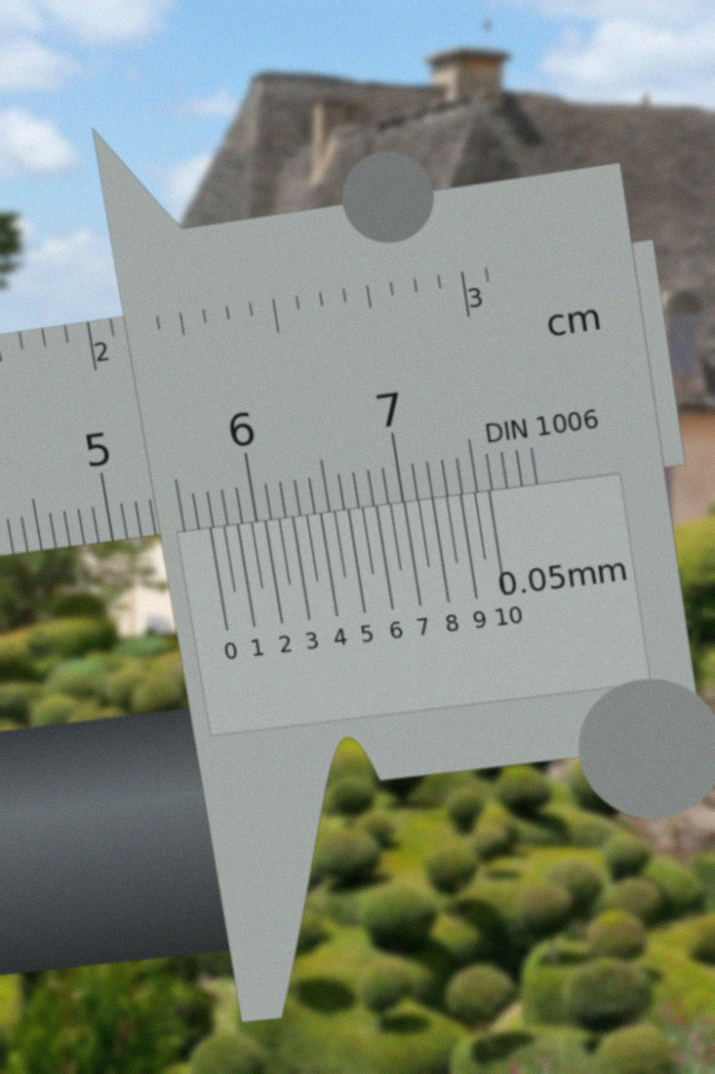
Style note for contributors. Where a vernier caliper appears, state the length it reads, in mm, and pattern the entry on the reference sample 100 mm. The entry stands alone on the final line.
56.8 mm
